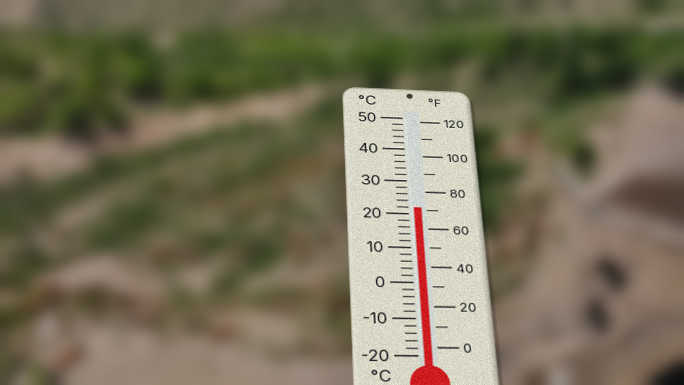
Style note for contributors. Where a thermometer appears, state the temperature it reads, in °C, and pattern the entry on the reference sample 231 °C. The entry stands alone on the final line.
22 °C
